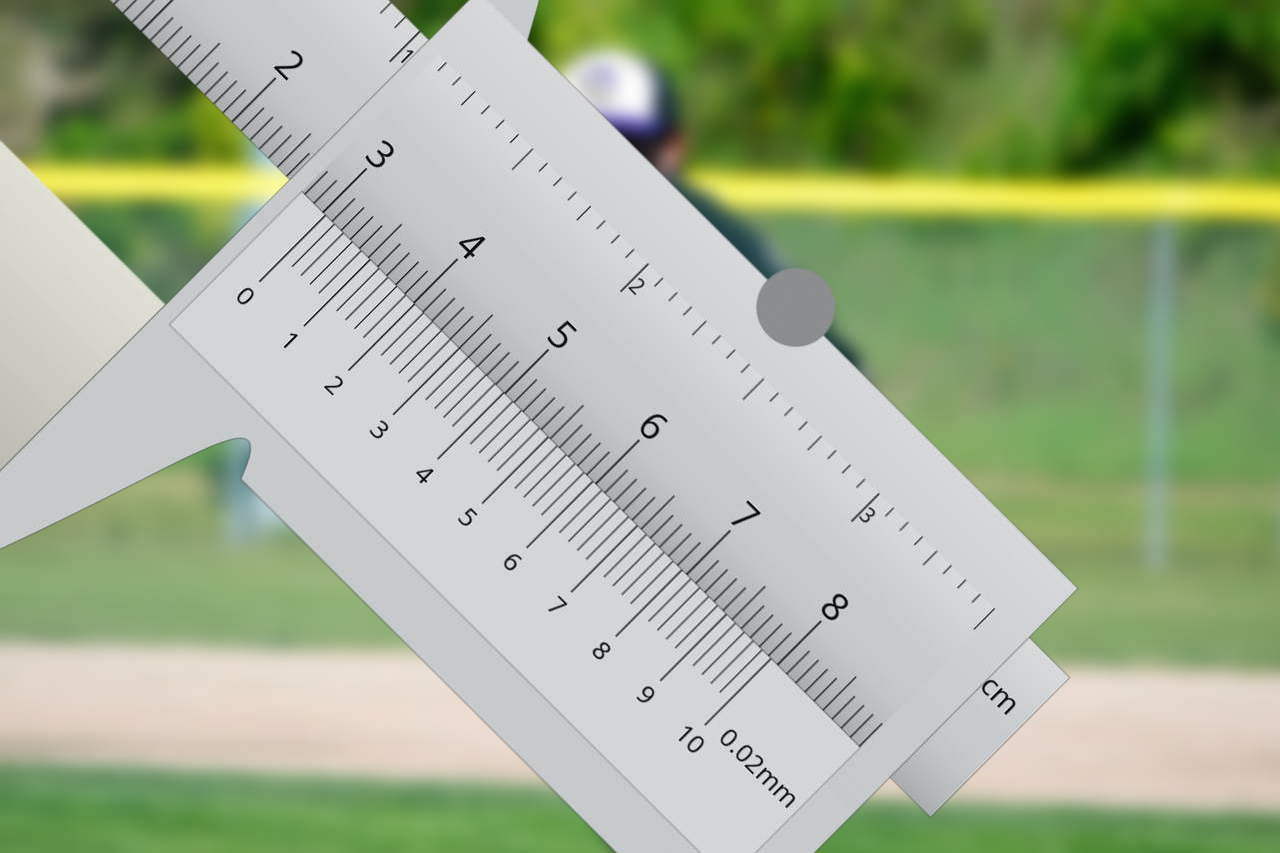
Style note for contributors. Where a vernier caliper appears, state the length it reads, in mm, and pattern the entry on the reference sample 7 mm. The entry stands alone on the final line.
30.3 mm
